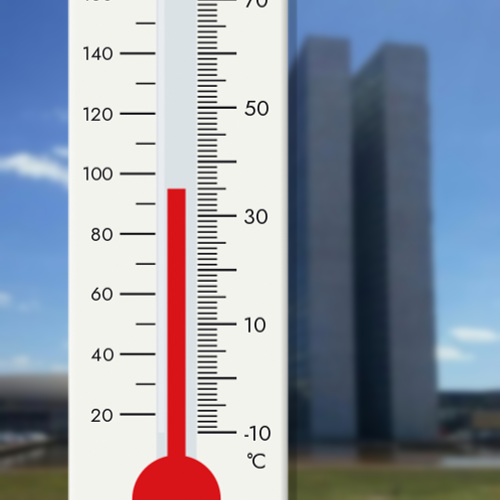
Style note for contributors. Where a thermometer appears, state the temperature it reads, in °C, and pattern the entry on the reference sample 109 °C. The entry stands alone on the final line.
35 °C
